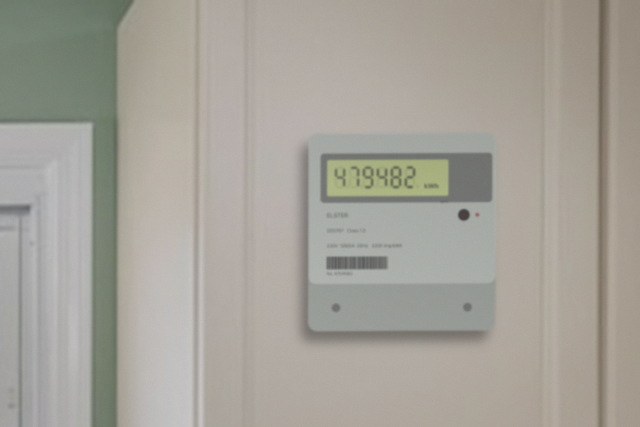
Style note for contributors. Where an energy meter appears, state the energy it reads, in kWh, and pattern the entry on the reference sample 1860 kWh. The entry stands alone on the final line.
479482 kWh
